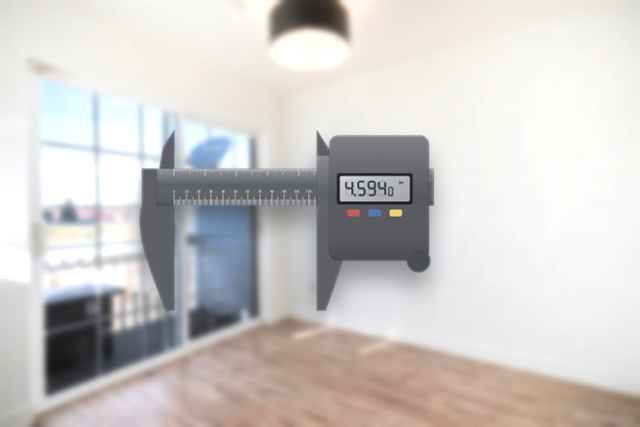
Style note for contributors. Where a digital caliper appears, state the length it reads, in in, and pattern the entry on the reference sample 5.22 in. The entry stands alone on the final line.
4.5940 in
